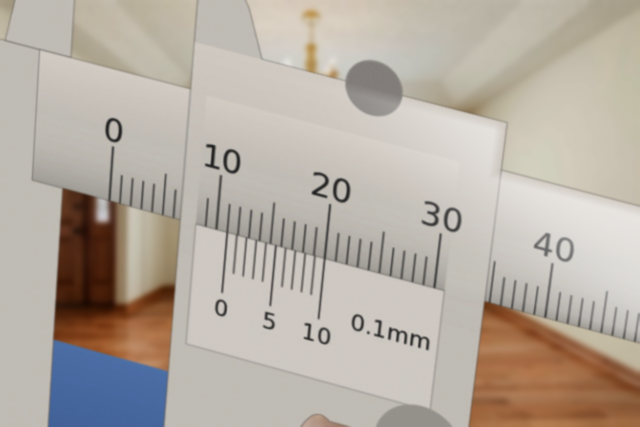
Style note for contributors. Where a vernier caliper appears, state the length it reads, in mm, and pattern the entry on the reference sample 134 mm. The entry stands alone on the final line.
11.0 mm
